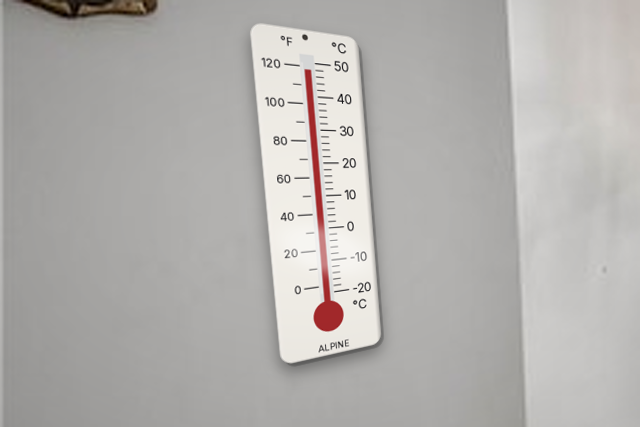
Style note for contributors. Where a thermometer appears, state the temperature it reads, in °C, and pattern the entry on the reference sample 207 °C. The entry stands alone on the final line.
48 °C
